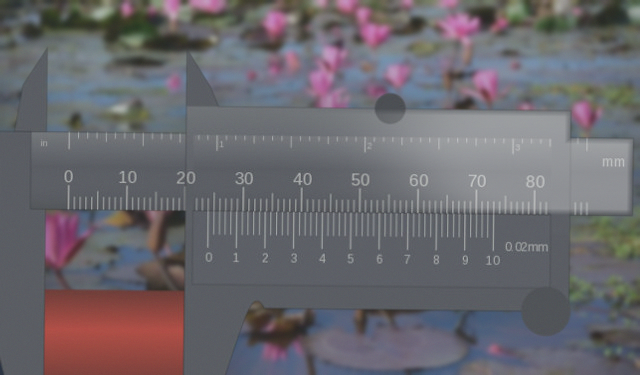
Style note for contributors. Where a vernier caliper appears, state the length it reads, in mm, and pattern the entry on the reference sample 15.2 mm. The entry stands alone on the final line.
24.0 mm
